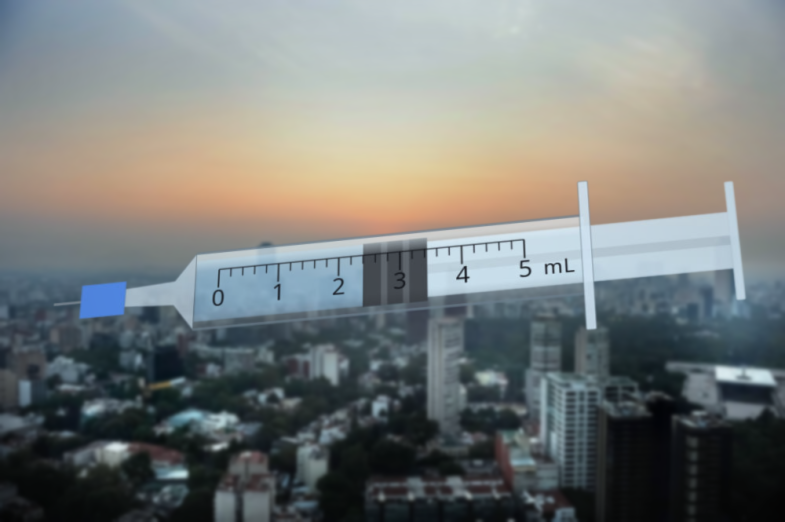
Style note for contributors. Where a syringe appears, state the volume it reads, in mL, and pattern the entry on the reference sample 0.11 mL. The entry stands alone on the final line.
2.4 mL
